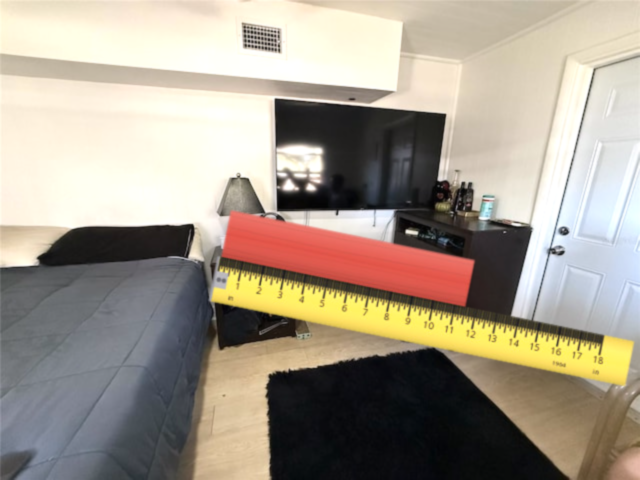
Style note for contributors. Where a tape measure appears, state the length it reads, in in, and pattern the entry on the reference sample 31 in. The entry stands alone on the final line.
11.5 in
